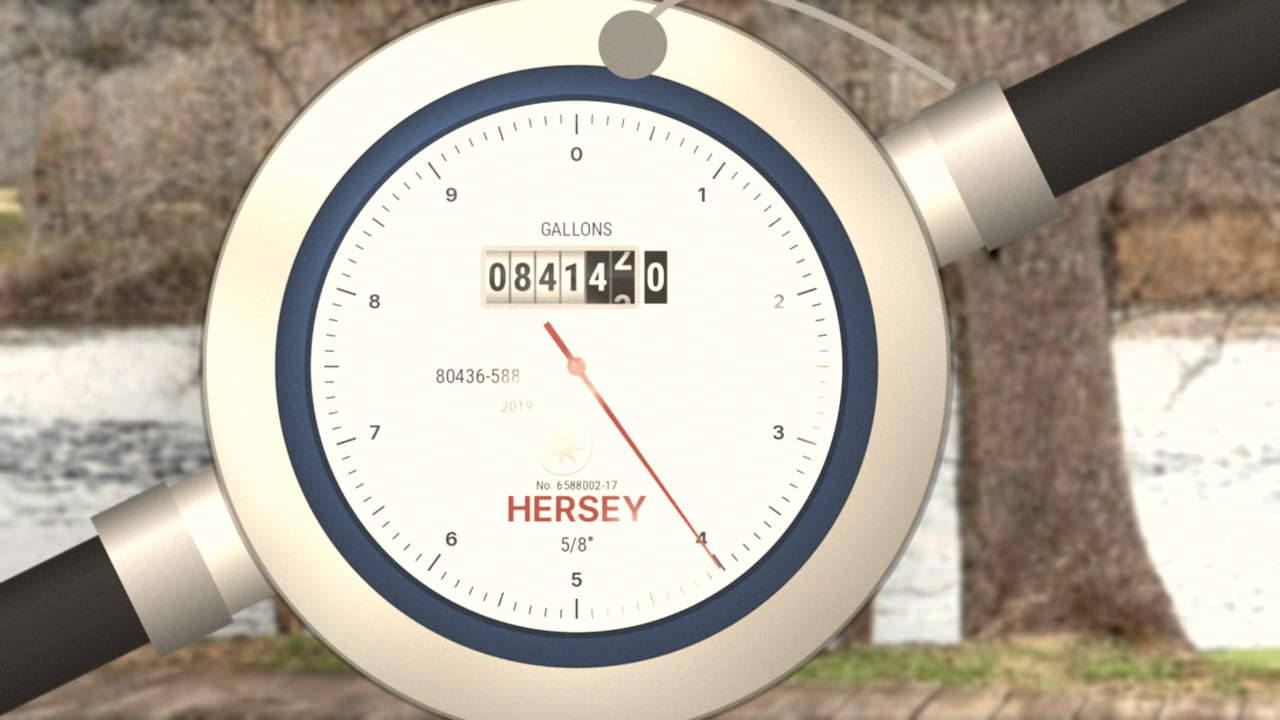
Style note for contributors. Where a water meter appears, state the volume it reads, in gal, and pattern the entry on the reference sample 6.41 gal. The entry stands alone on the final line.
841424.0 gal
